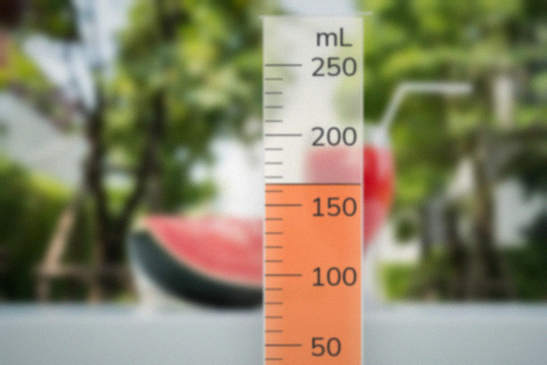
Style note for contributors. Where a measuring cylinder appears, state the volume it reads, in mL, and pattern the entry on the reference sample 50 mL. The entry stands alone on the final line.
165 mL
